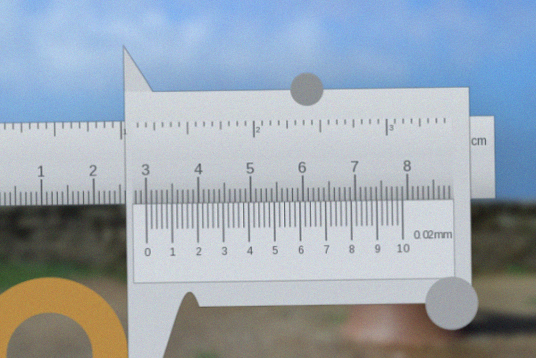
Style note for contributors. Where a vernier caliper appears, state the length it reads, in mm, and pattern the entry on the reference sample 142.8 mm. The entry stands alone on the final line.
30.0 mm
